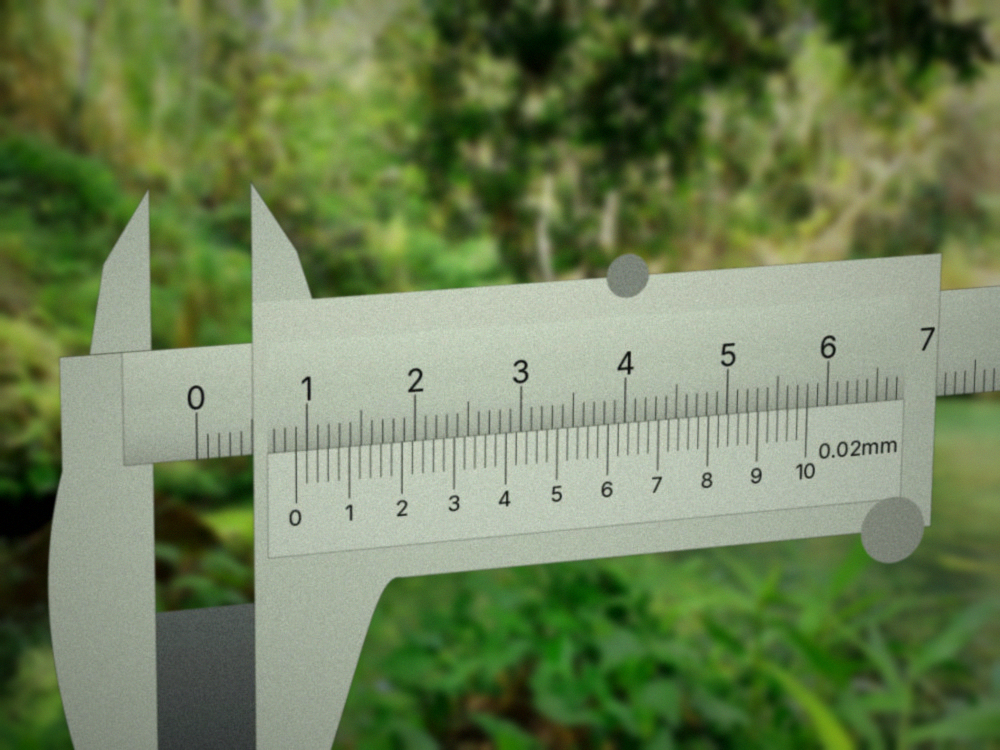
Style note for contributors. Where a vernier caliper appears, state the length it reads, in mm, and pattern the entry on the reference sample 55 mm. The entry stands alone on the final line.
9.0 mm
